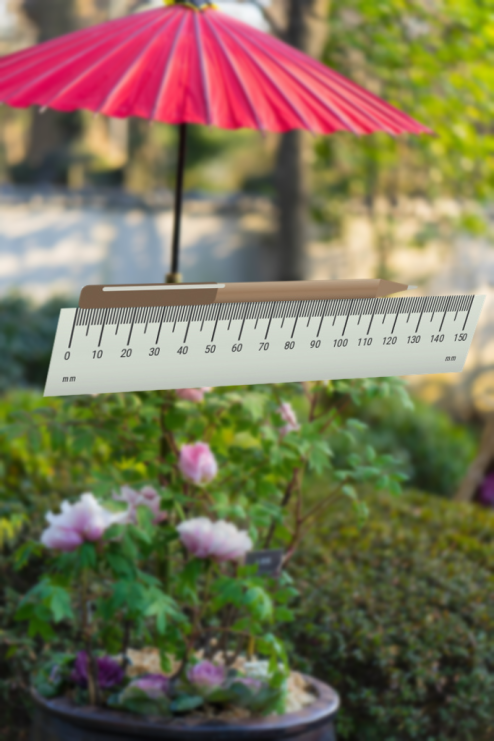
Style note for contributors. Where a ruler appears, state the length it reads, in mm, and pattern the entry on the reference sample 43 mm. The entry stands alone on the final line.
125 mm
